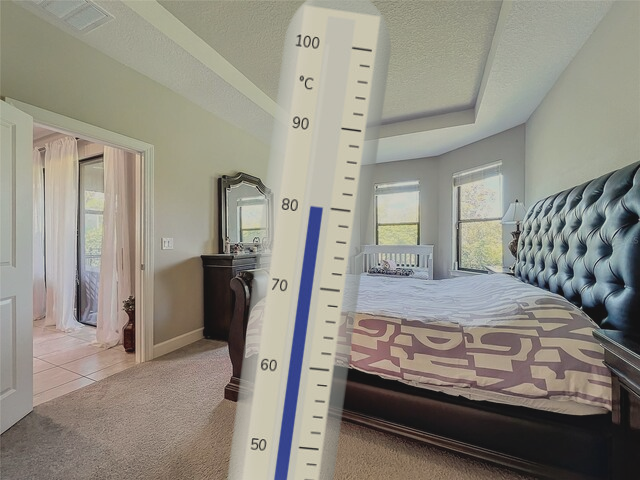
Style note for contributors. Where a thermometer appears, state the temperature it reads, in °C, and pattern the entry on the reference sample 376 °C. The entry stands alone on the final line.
80 °C
